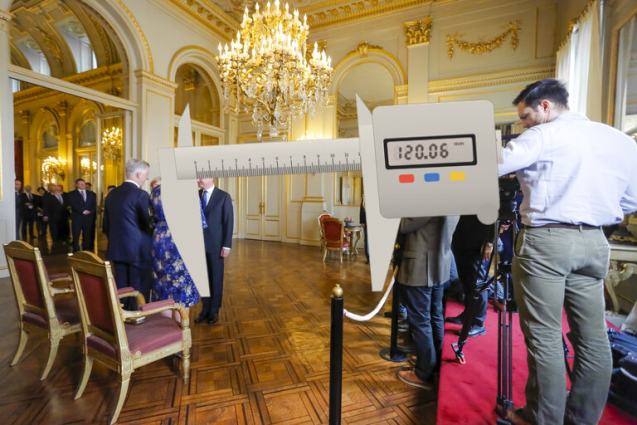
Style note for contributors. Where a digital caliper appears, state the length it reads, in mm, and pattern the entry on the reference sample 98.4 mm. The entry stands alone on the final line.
120.06 mm
